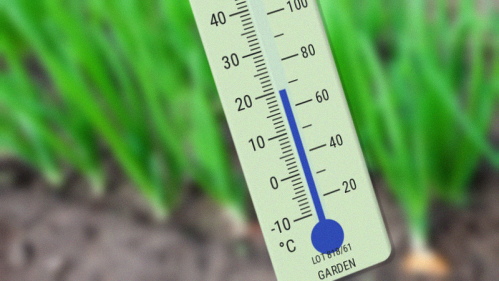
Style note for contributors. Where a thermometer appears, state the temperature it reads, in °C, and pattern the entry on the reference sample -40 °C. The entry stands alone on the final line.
20 °C
